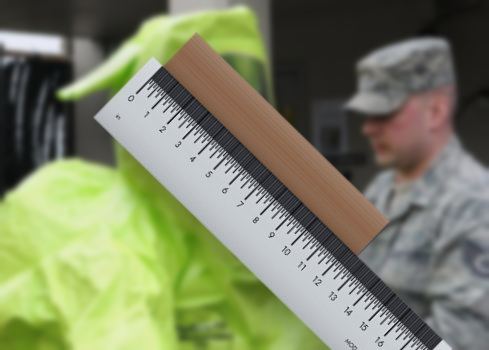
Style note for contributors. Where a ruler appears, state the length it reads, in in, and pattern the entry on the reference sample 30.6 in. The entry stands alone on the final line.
12.5 in
